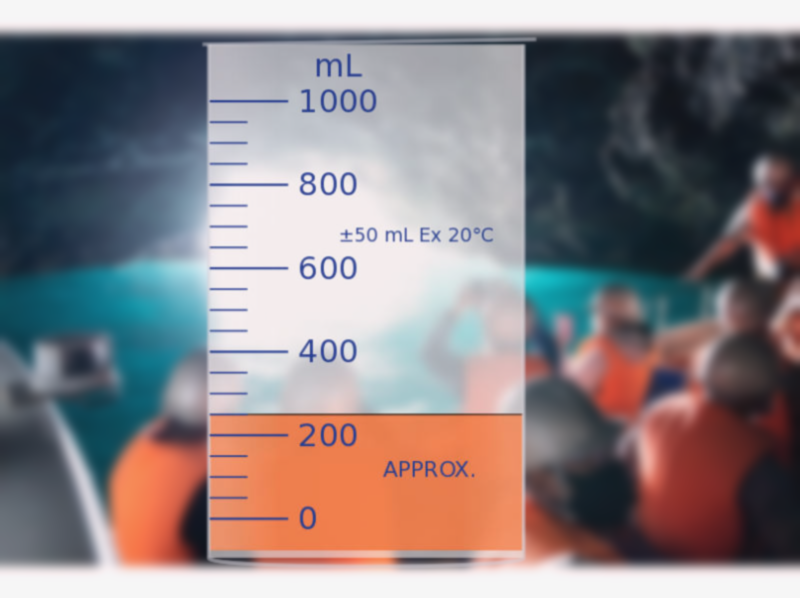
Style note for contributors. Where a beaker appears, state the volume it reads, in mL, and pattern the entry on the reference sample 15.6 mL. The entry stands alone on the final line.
250 mL
